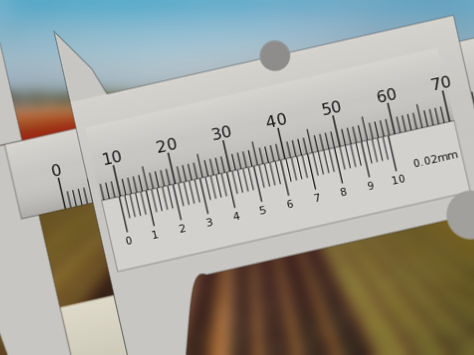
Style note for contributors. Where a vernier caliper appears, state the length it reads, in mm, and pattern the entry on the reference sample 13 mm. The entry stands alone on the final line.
9.8 mm
